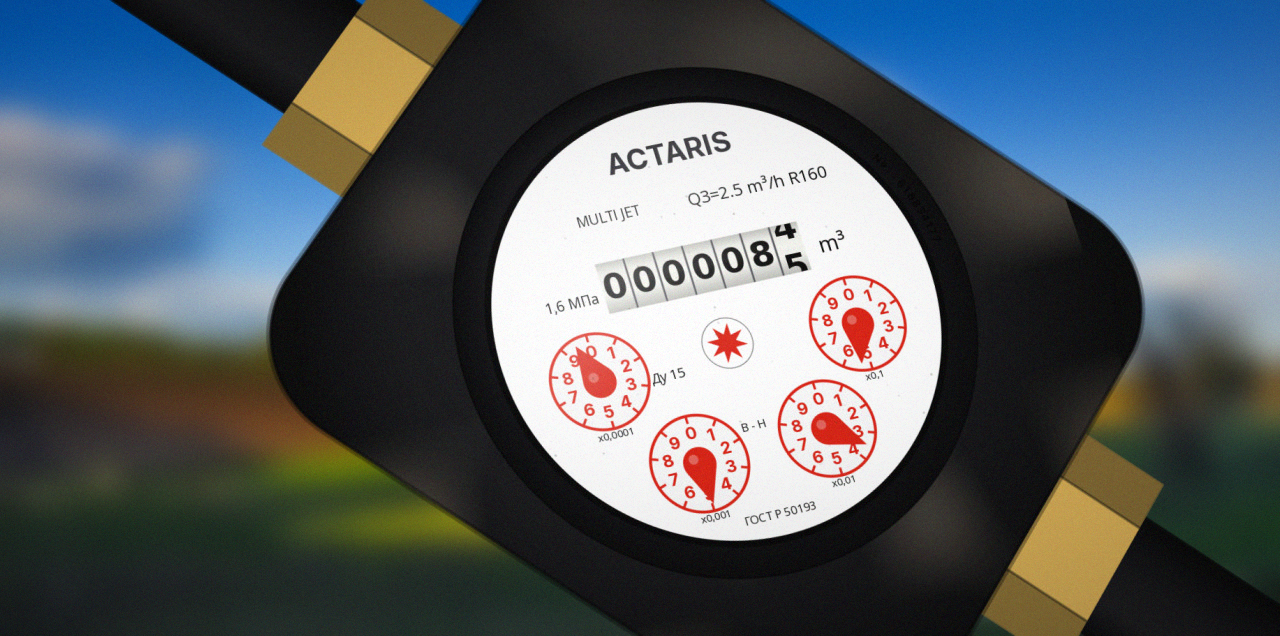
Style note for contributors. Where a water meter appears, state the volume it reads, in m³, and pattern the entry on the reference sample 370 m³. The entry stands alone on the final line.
84.5349 m³
